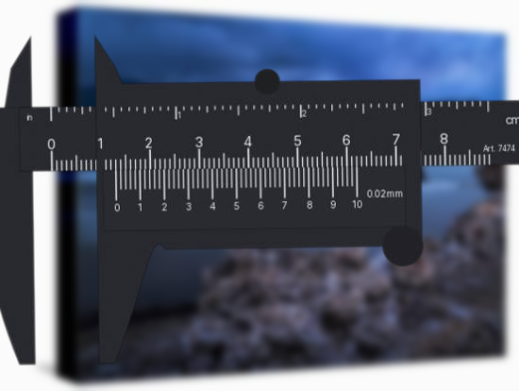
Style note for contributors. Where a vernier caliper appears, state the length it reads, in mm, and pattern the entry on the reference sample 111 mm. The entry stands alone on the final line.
13.0 mm
